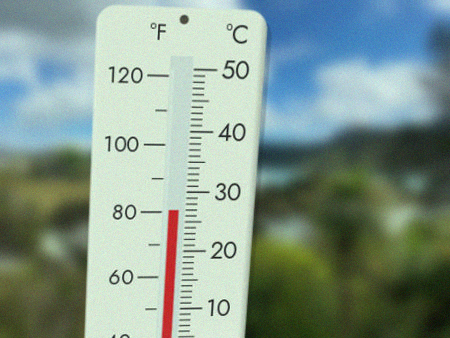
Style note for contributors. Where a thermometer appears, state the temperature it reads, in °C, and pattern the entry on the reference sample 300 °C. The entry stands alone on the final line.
27 °C
